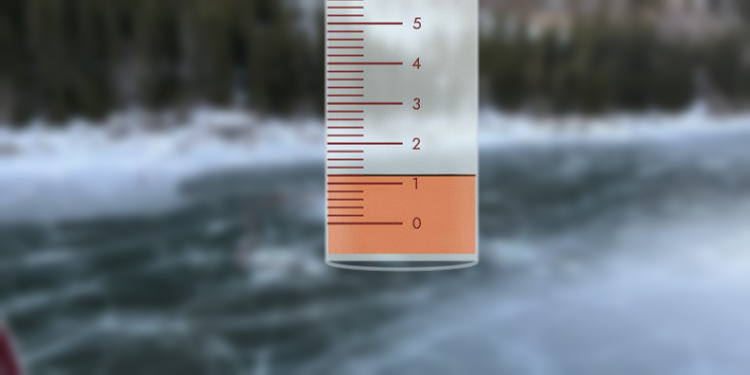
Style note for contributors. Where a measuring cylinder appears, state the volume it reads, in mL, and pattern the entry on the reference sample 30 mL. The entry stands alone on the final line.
1.2 mL
